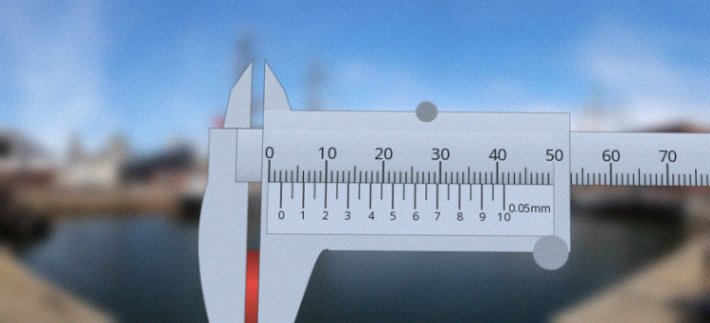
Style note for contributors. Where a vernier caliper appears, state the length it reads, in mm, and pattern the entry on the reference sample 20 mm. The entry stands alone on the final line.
2.2 mm
